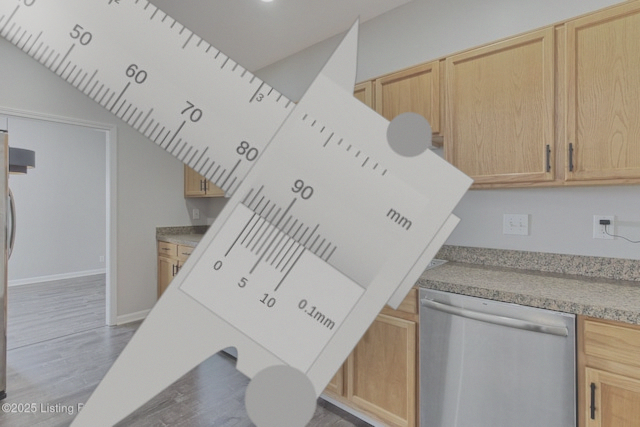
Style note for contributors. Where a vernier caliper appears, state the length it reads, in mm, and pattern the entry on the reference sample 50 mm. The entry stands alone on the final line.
86.4 mm
